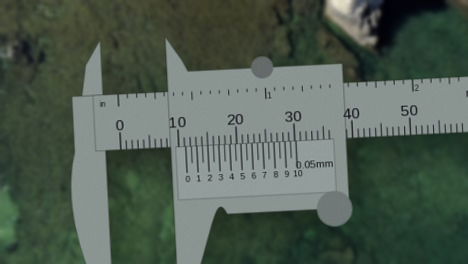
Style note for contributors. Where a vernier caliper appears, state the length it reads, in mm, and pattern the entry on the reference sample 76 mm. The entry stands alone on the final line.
11.2 mm
